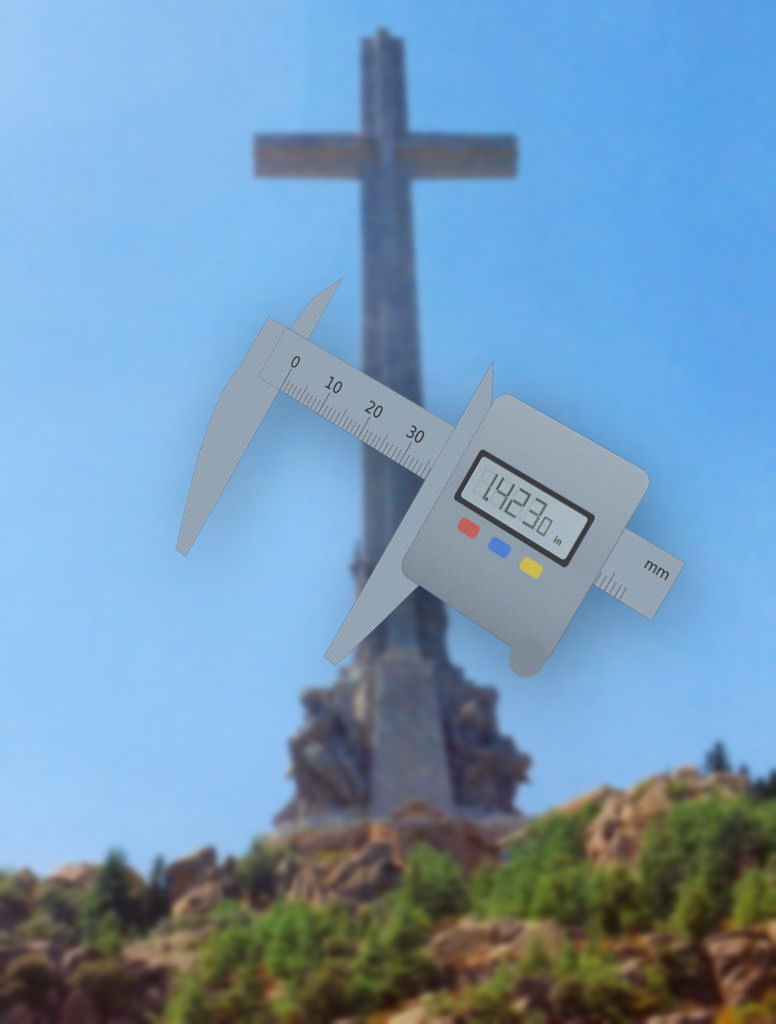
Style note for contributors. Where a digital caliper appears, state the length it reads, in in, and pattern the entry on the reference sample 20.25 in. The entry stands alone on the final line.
1.4230 in
